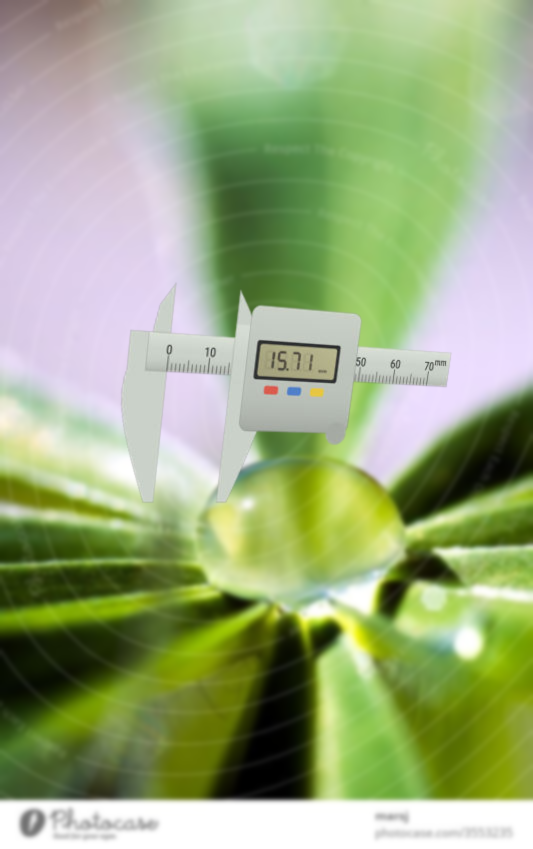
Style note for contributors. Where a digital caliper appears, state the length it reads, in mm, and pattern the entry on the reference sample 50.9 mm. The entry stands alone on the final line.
15.71 mm
